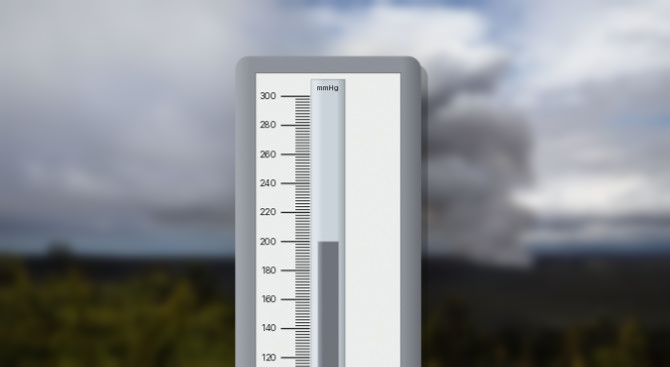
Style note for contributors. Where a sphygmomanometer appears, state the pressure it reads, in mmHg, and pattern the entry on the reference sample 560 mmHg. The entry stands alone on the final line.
200 mmHg
